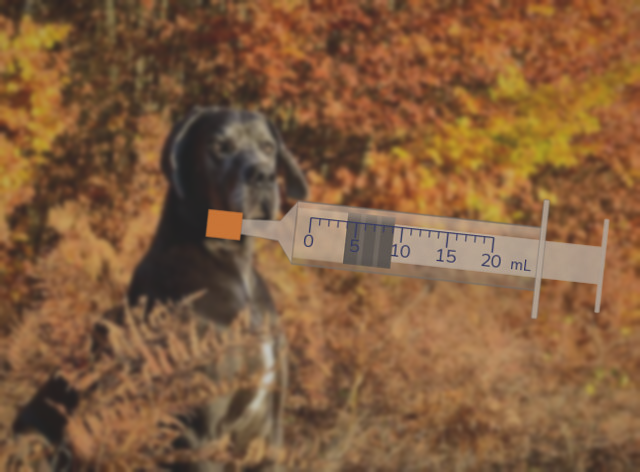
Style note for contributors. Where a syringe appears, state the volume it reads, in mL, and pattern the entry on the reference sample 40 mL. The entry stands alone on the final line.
4 mL
